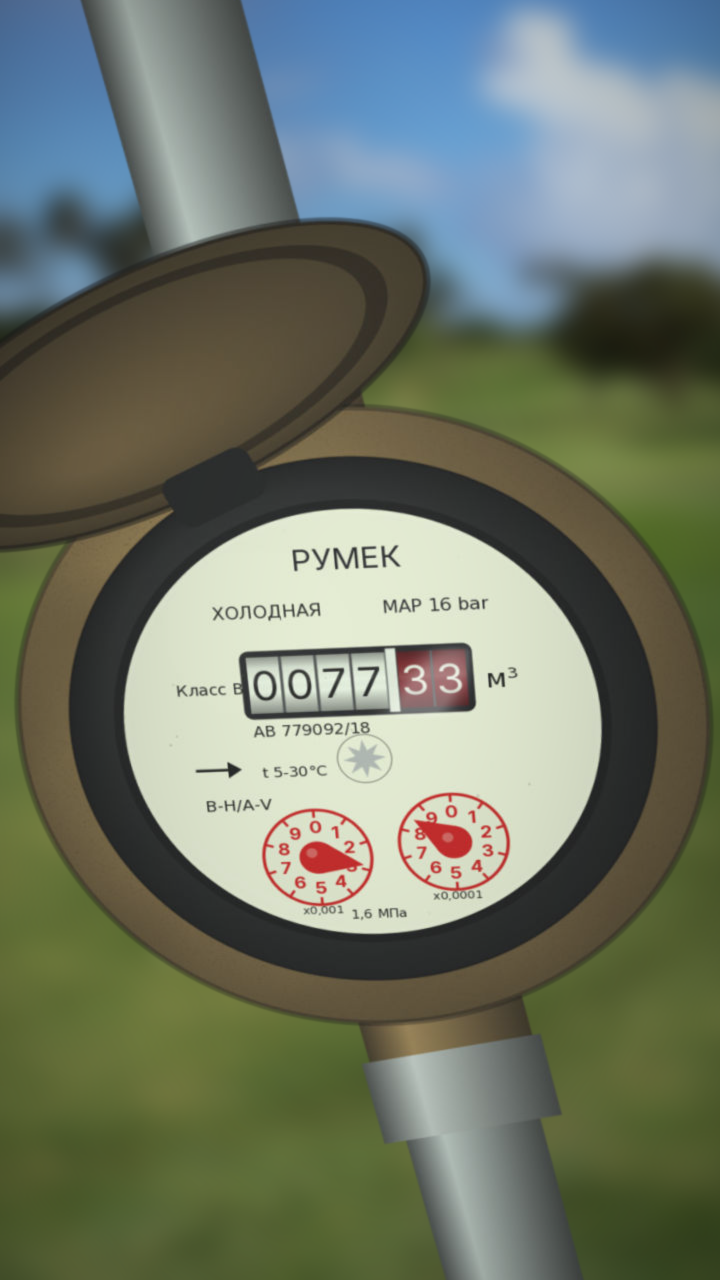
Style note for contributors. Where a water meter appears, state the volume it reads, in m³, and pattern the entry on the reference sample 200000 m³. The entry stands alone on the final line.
77.3328 m³
